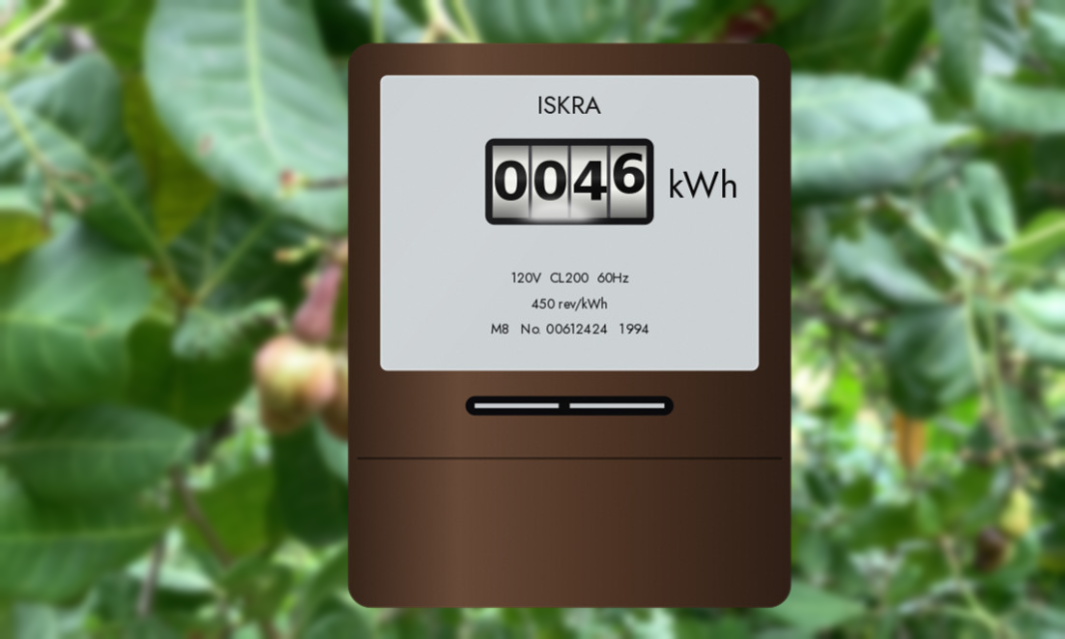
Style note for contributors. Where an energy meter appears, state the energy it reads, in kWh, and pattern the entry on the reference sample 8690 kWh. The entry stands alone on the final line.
46 kWh
